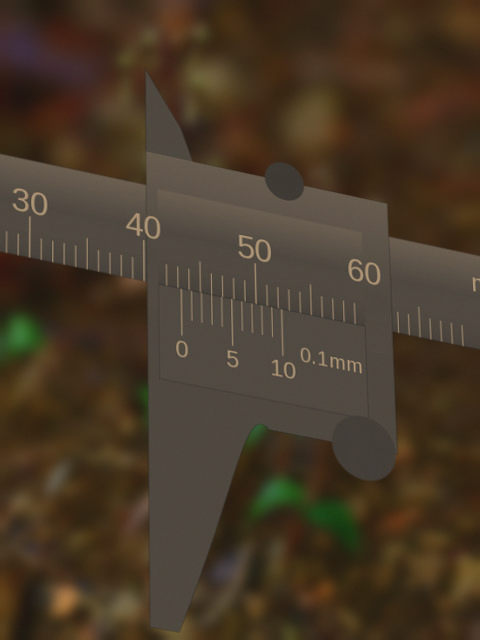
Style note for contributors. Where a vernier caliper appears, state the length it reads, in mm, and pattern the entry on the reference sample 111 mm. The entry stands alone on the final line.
43.3 mm
